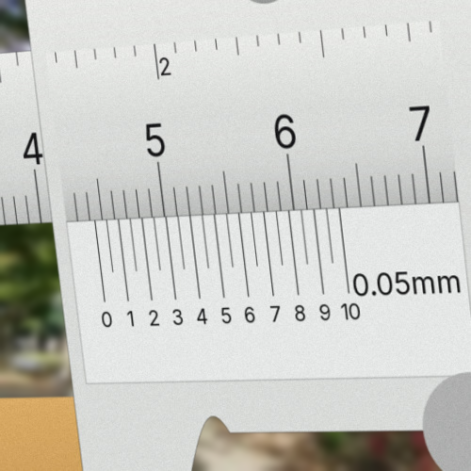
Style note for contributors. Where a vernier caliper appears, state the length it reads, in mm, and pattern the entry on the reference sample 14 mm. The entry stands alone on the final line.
44.4 mm
